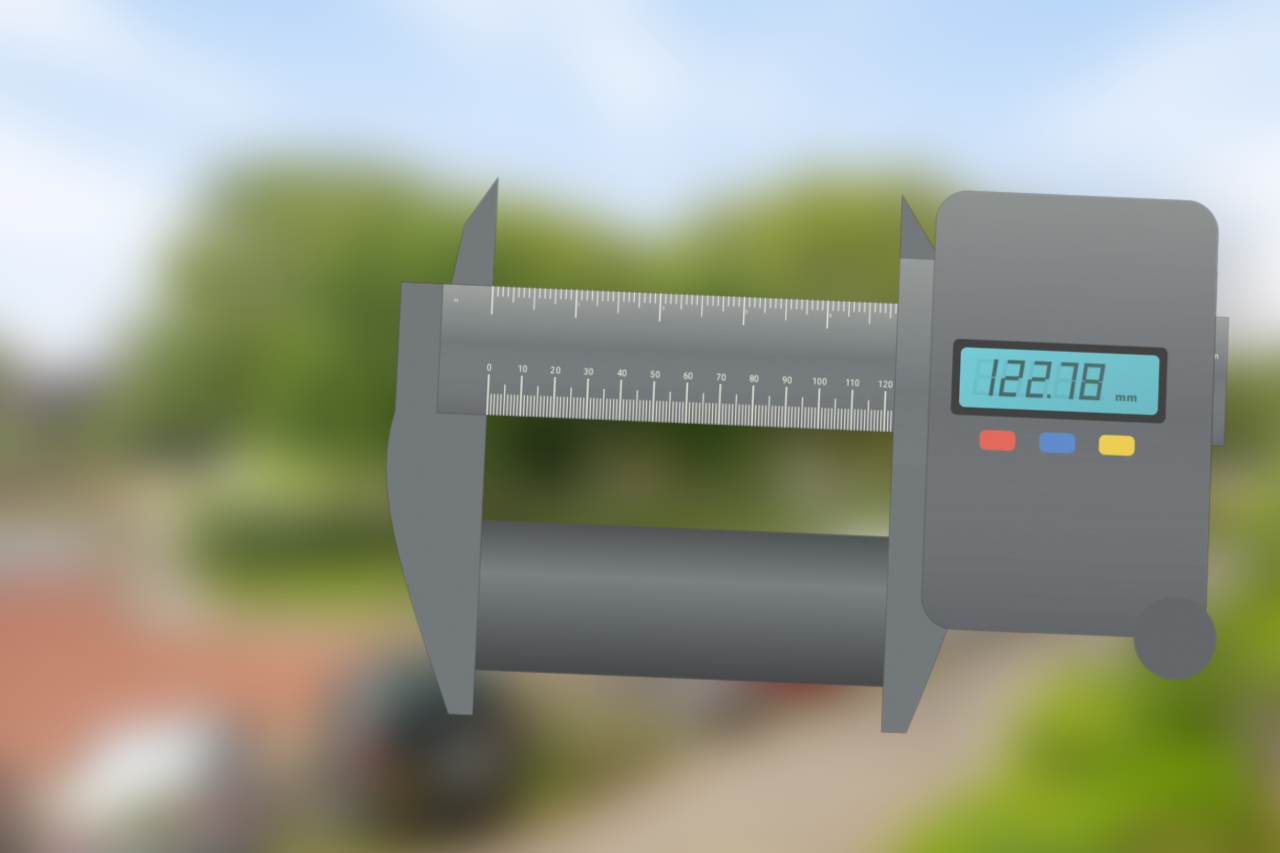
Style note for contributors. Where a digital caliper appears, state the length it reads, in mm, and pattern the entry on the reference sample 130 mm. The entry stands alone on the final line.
122.78 mm
